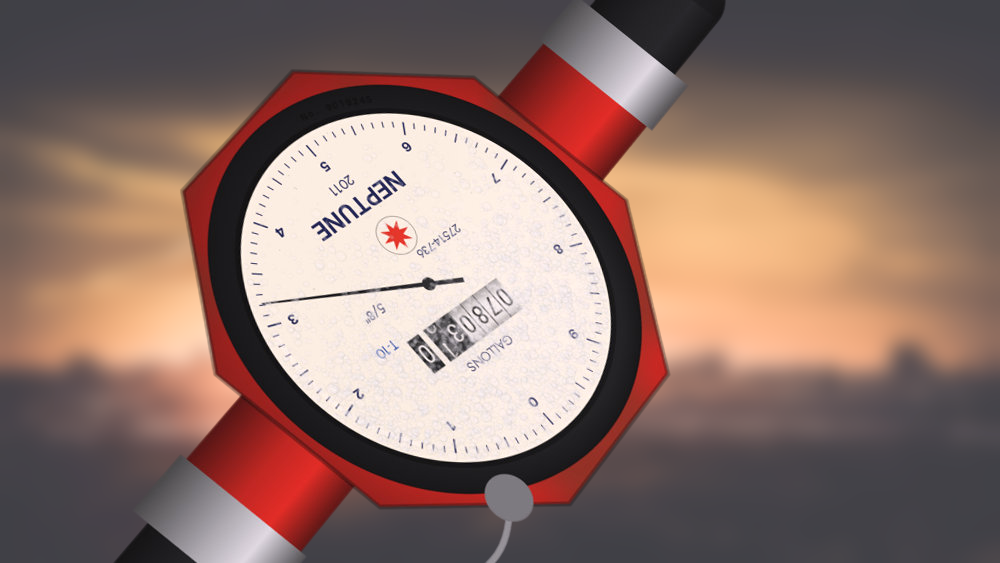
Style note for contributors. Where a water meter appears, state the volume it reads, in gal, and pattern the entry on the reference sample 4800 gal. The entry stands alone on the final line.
780313.2 gal
